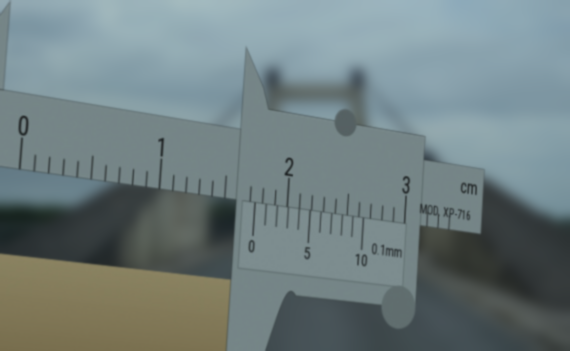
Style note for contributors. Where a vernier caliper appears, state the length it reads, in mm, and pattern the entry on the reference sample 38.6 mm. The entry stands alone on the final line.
17.4 mm
